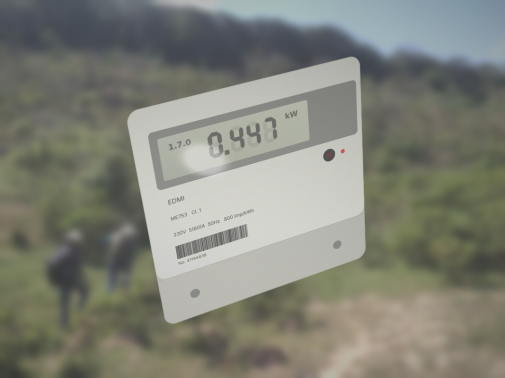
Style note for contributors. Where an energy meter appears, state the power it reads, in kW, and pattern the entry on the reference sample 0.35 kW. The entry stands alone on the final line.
0.447 kW
